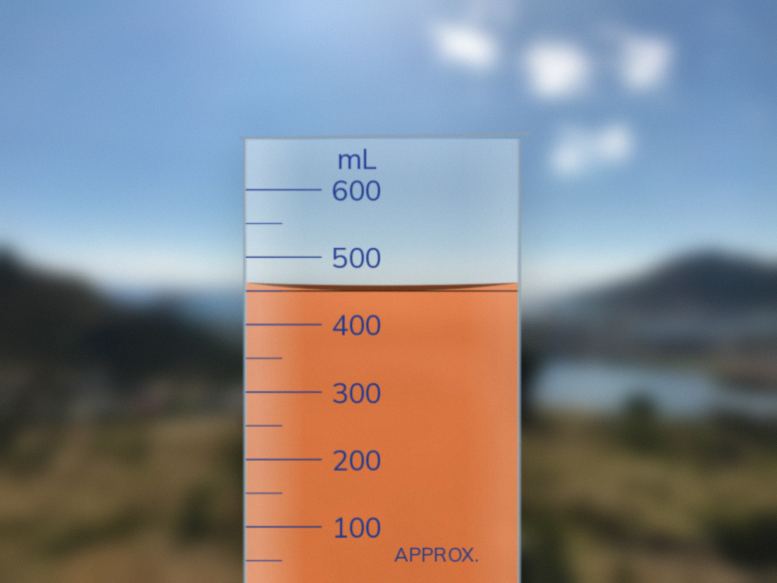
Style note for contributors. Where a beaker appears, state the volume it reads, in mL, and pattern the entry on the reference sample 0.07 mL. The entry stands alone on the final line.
450 mL
